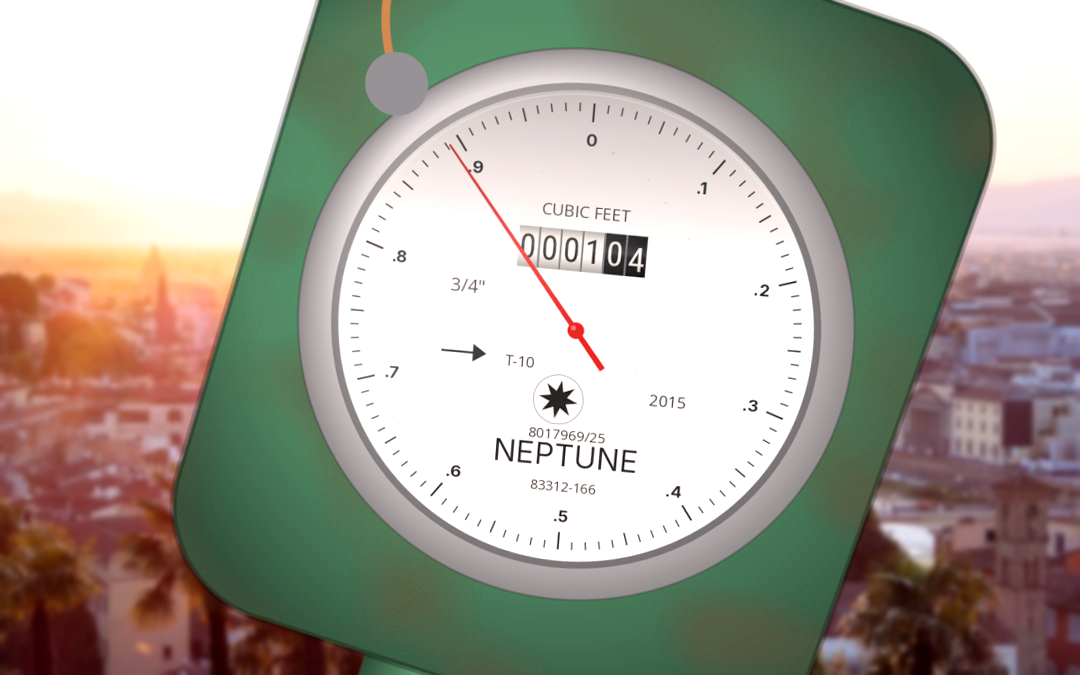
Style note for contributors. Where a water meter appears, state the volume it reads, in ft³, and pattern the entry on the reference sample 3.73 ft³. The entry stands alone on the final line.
103.89 ft³
